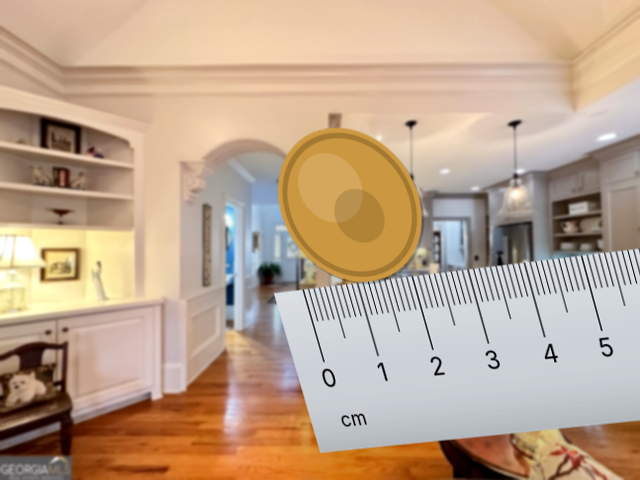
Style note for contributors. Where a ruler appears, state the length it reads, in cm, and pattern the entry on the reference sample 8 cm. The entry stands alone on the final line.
2.5 cm
